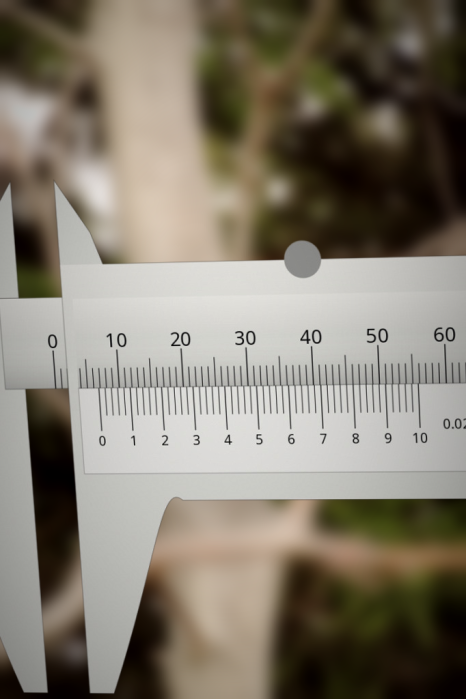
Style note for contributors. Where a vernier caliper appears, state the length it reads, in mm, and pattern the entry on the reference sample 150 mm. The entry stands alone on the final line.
6.8 mm
